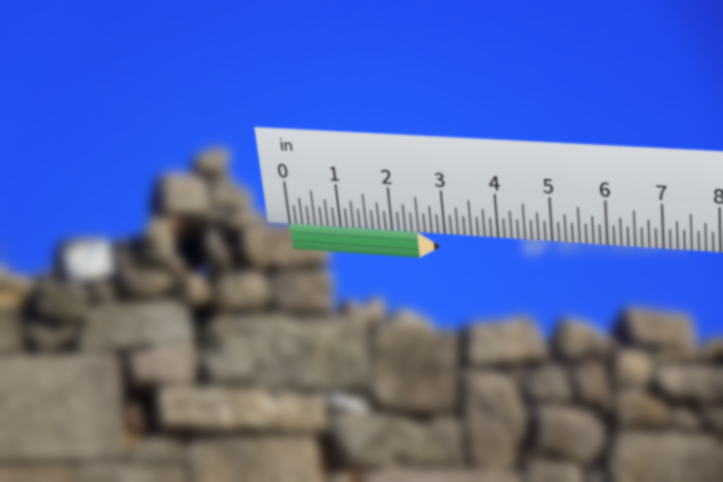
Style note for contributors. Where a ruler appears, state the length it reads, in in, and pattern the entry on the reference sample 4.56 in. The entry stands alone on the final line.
2.875 in
